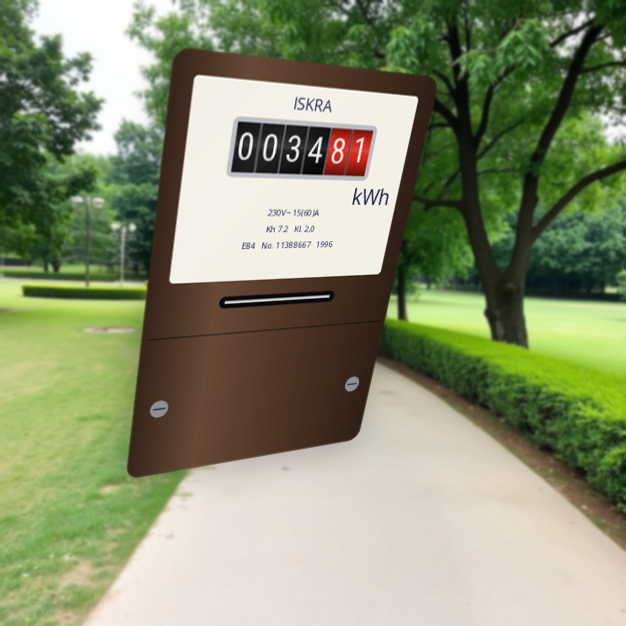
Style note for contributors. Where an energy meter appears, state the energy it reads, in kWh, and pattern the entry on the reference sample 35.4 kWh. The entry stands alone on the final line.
34.81 kWh
